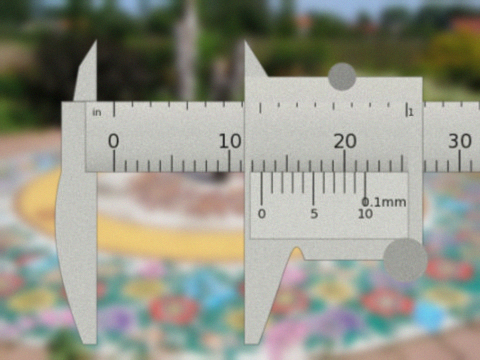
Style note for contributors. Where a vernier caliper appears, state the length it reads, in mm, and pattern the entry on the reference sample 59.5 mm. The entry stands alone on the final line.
12.8 mm
